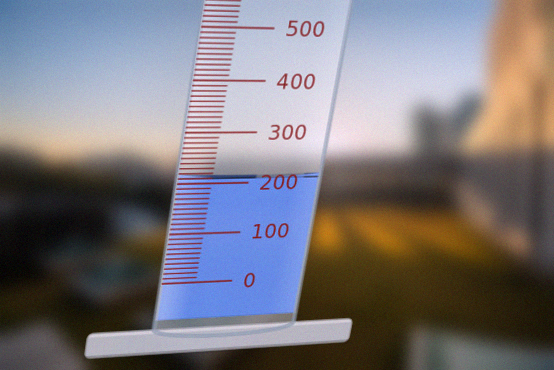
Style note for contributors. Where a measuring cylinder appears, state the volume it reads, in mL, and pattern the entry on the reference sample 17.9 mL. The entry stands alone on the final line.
210 mL
